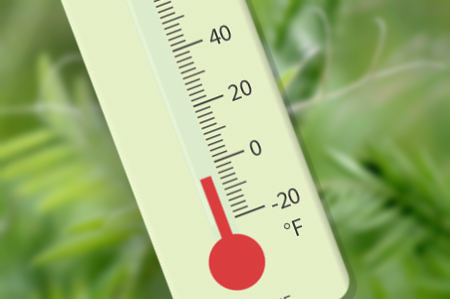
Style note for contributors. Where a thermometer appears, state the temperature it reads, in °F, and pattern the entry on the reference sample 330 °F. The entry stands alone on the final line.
-4 °F
